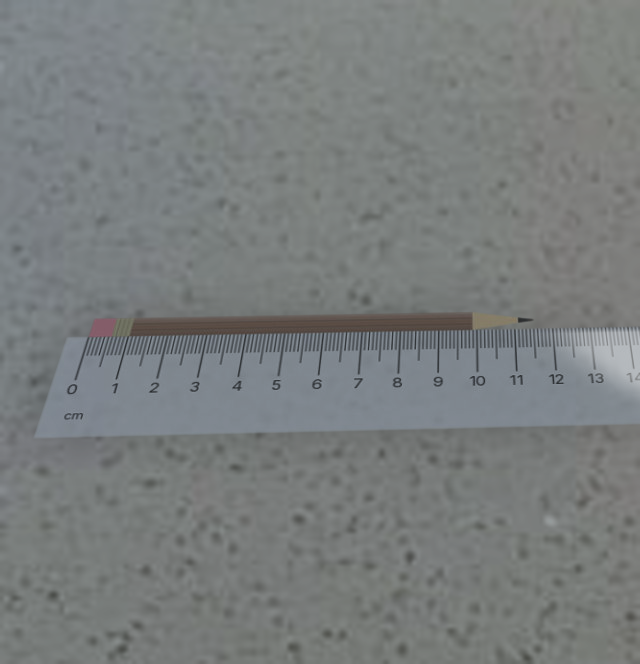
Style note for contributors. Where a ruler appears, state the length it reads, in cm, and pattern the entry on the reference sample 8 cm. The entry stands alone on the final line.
11.5 cm
